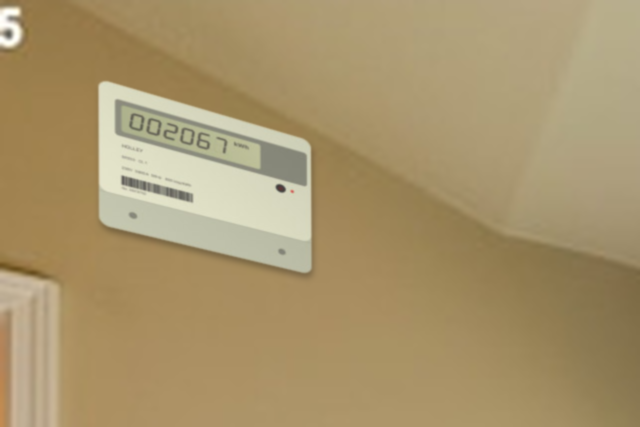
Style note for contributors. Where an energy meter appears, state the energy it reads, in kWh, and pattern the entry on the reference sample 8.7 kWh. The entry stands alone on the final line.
2067 kWh
